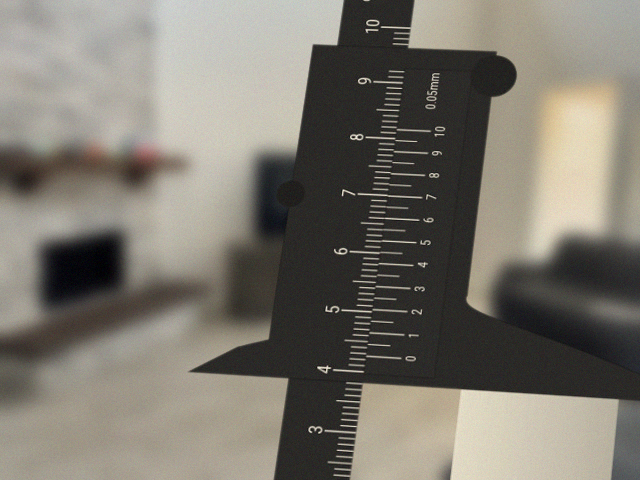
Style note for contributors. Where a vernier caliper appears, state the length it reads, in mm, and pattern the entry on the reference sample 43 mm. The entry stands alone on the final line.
42.6 mm
